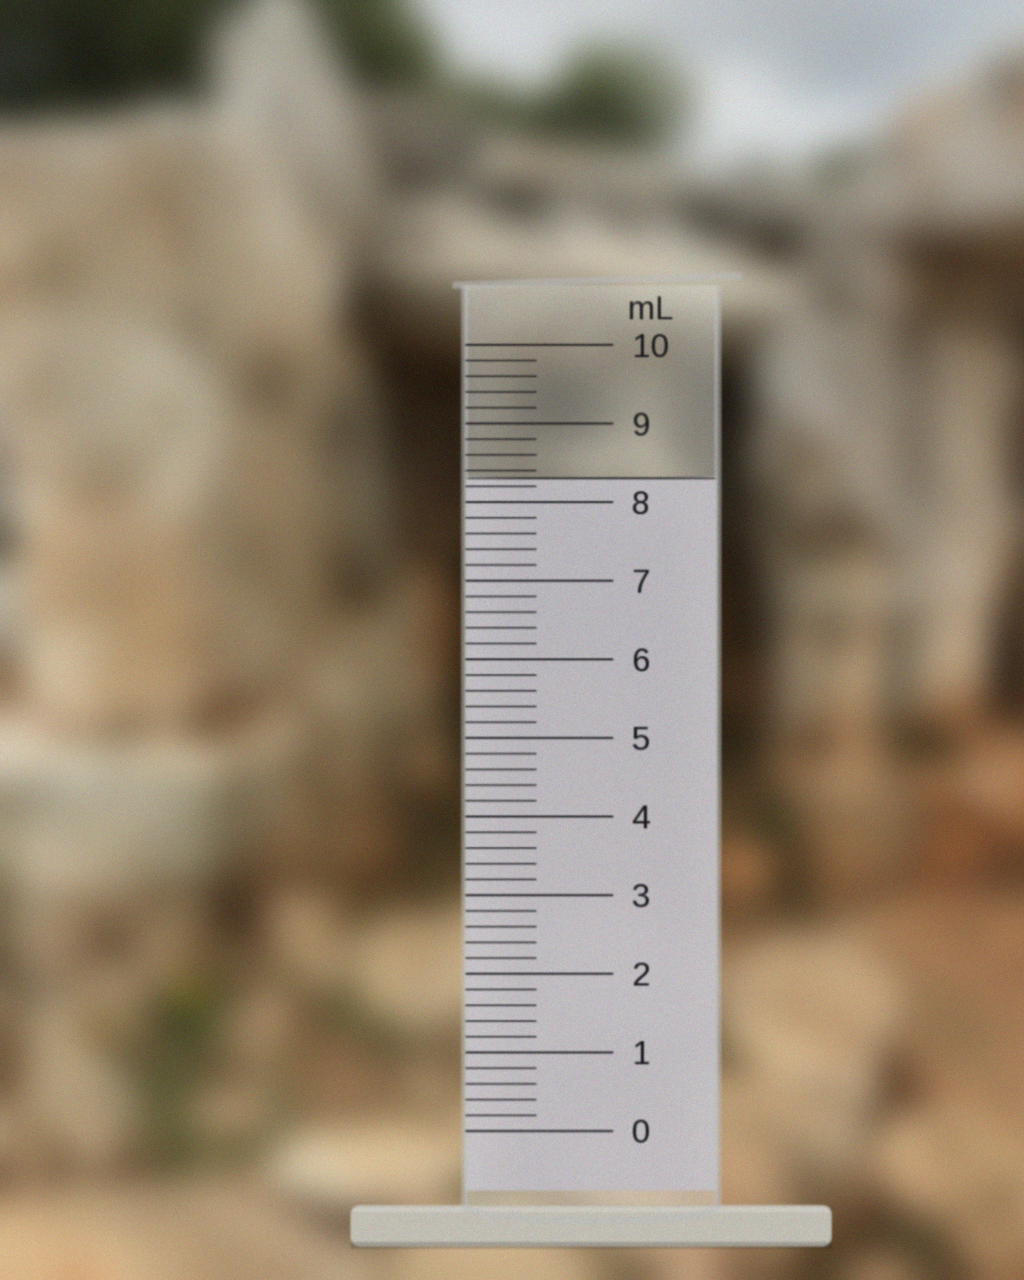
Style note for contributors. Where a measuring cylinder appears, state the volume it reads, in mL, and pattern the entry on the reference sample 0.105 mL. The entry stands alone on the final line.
8.3 mL
